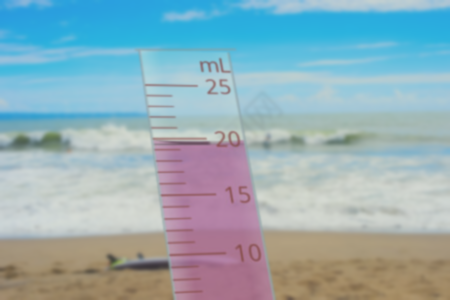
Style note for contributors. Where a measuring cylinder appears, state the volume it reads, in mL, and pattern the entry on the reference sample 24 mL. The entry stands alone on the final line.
19.5 mL
